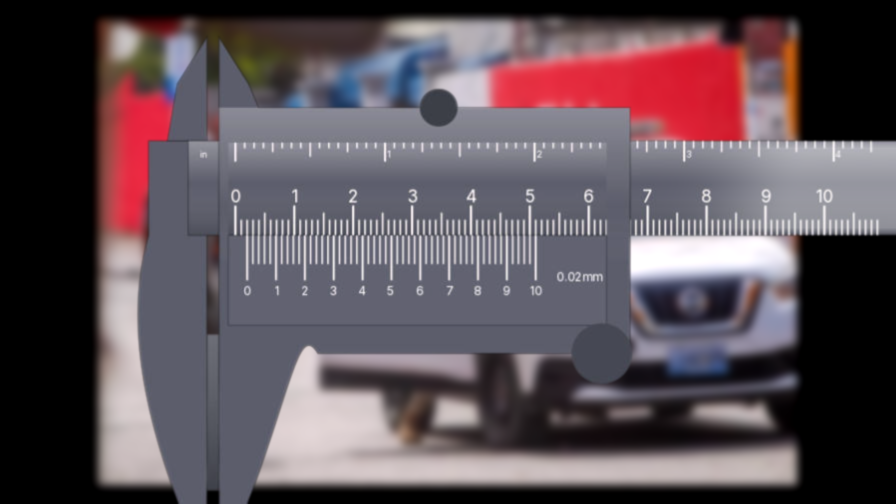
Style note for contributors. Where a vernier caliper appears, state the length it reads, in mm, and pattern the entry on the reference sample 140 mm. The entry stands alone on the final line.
2.0 mm
